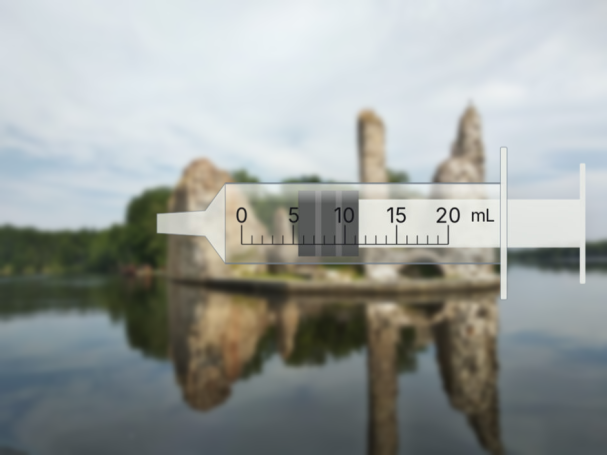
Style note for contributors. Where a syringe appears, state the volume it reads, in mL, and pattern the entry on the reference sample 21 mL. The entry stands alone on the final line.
5.5 mL
